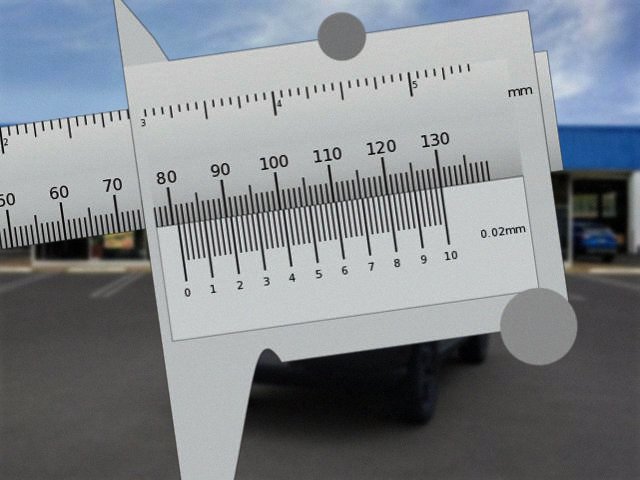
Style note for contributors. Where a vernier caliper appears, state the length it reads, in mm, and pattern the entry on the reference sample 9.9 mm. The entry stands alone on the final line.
81.0 mm
